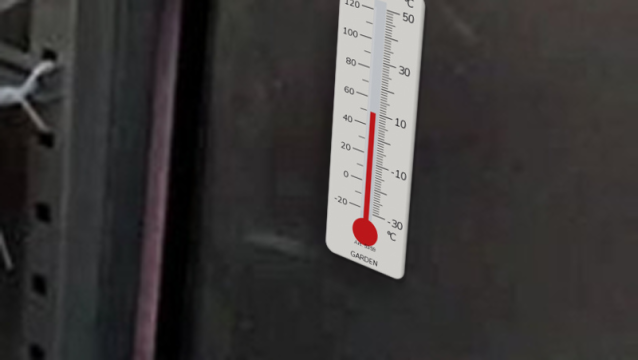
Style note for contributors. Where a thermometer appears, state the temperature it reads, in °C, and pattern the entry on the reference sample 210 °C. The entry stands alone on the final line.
10 °C
